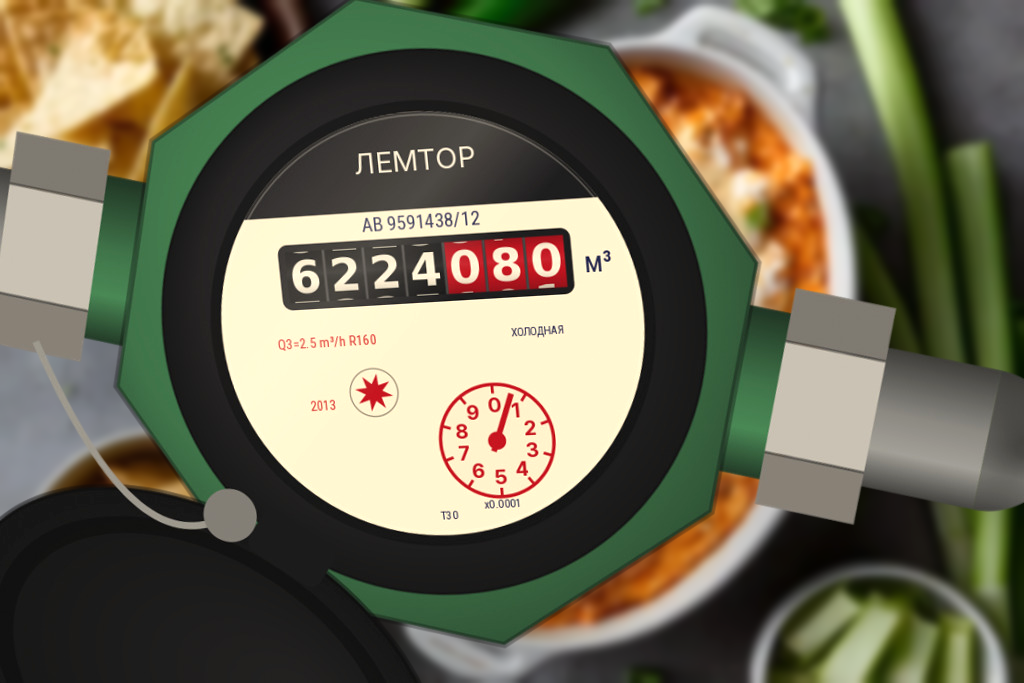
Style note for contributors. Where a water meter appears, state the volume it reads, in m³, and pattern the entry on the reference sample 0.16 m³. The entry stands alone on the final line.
6224.0800 m³
